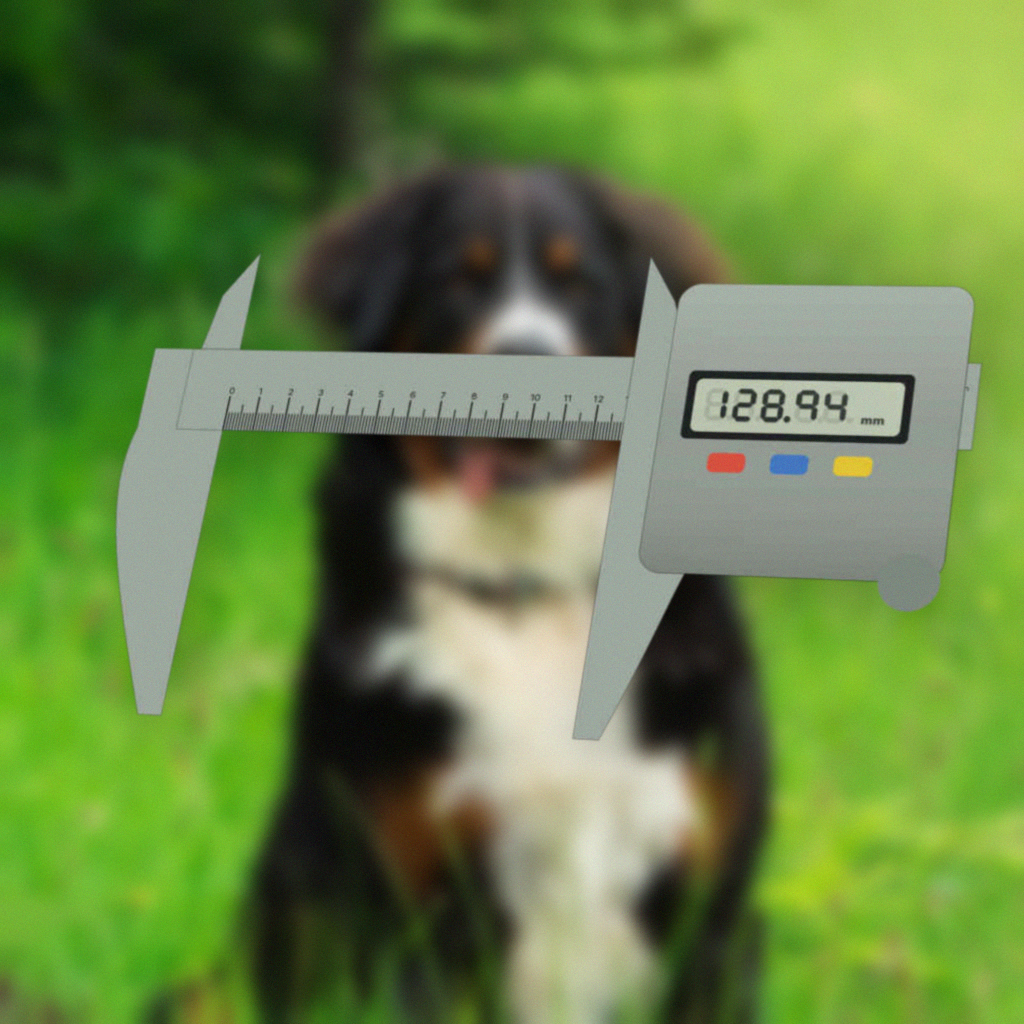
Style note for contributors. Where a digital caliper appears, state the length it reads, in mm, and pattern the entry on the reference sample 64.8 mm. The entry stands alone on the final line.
128.94 mm
